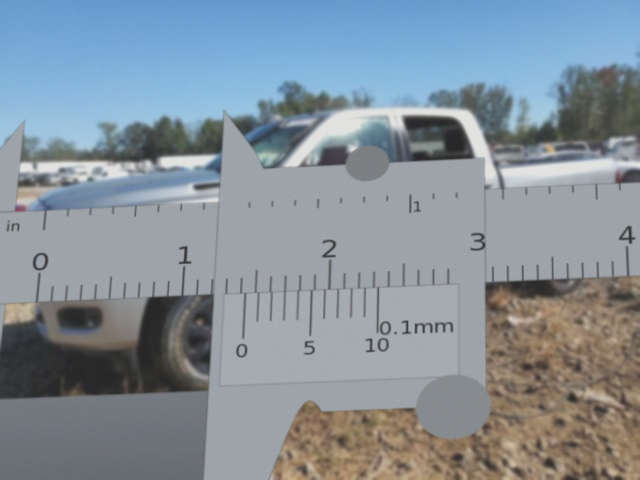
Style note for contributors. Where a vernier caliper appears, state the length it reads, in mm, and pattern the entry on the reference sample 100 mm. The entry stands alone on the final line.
14.3 mm
